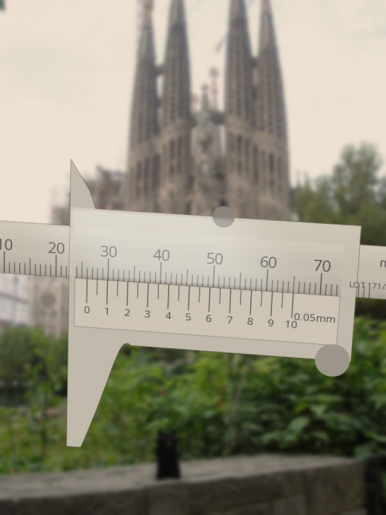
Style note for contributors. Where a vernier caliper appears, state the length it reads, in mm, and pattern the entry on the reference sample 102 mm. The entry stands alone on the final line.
26.0 mm
